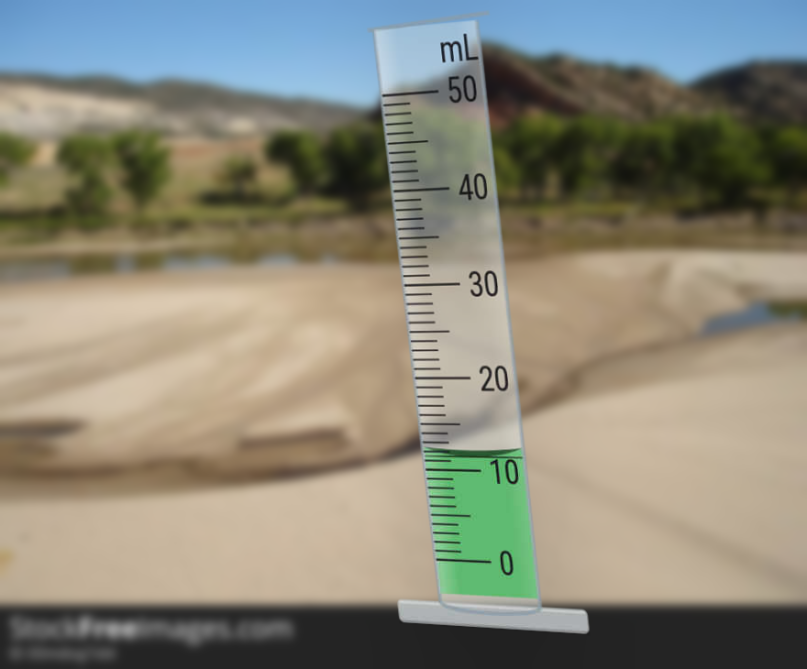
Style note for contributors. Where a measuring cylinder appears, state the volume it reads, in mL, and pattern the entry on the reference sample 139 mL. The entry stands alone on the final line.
11.5 mL
